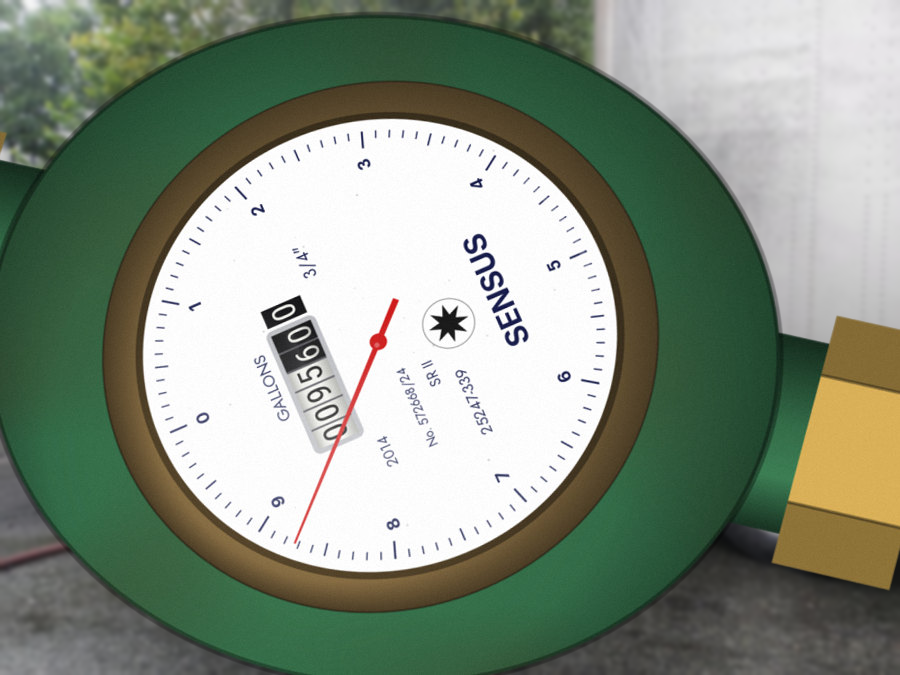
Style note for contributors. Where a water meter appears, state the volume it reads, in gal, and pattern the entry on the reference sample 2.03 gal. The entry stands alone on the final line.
95598.7 gal
